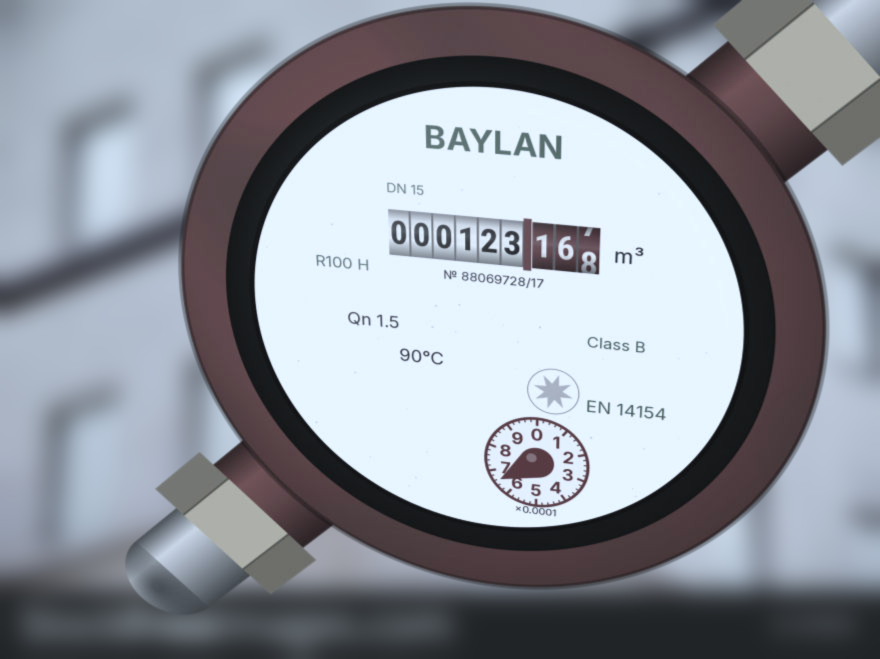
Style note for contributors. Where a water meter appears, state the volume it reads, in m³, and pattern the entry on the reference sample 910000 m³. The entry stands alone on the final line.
123.1676 m³
